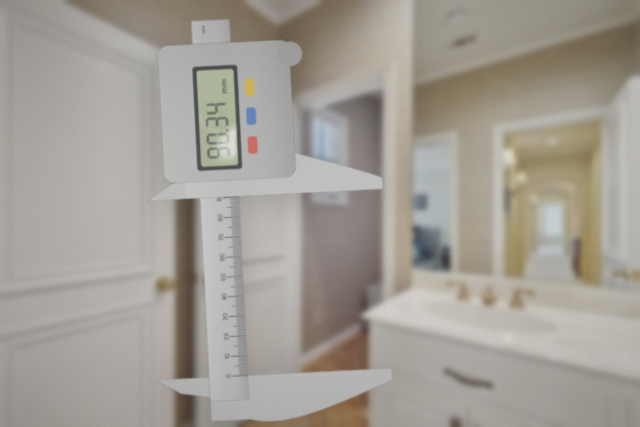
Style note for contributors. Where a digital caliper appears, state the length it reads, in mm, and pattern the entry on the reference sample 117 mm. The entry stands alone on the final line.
90.34 mm
